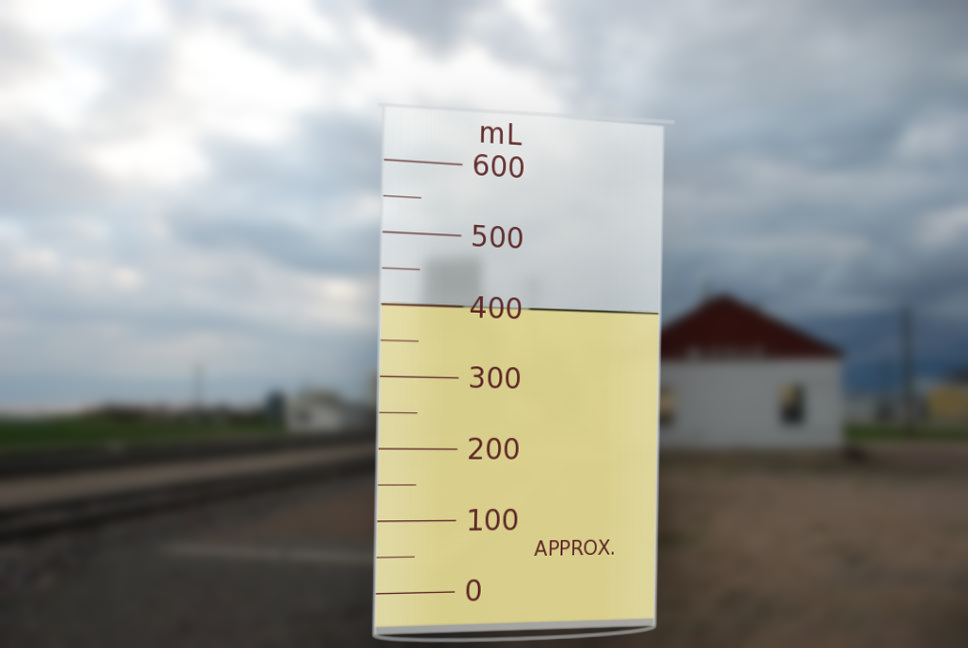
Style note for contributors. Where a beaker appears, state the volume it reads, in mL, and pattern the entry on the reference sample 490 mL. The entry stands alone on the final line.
400 mL
